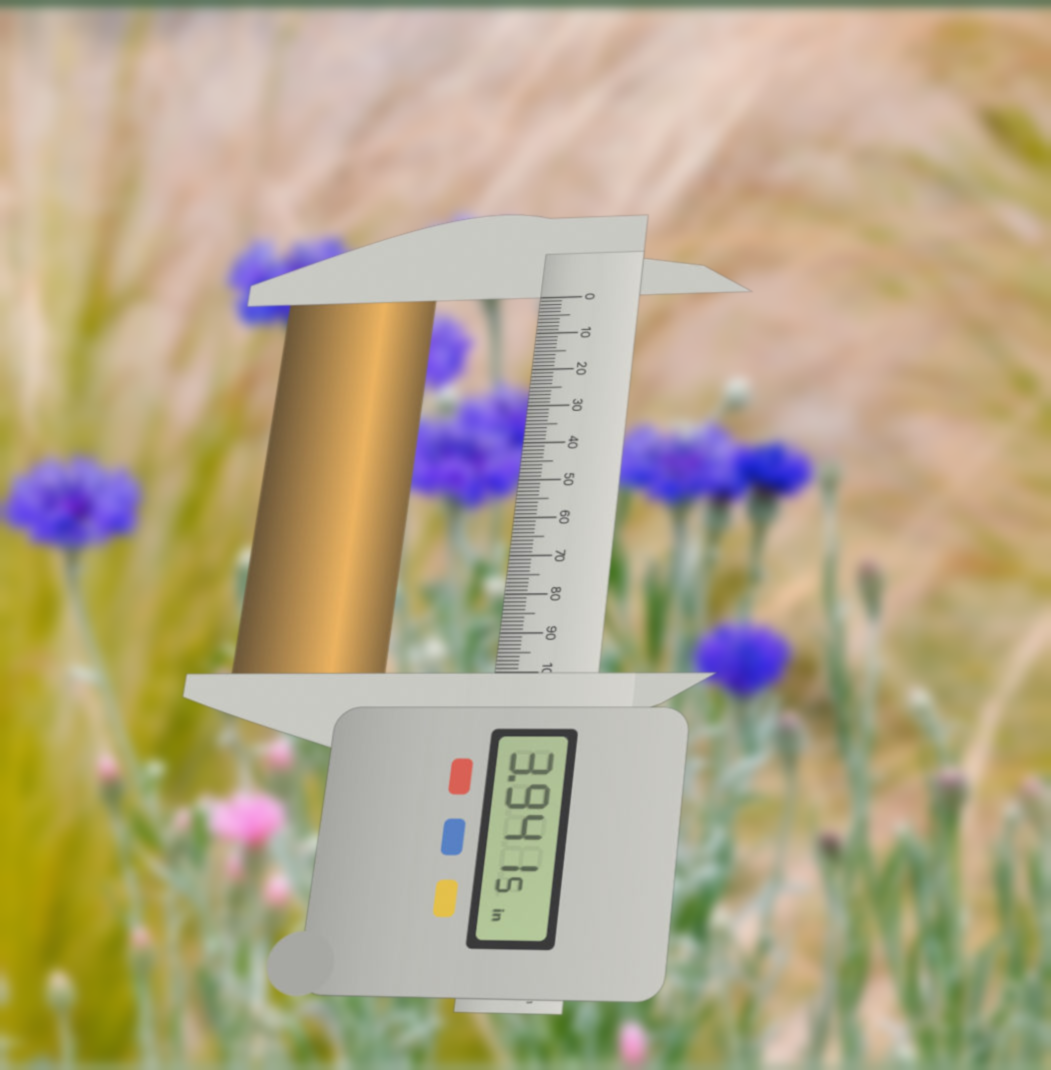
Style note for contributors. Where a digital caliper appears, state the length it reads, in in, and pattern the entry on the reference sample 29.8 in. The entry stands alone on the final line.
3.9415 in
